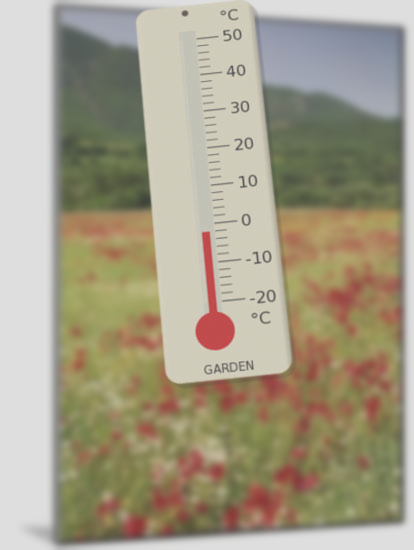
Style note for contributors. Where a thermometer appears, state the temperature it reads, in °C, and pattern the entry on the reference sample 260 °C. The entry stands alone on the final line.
-2 °C
